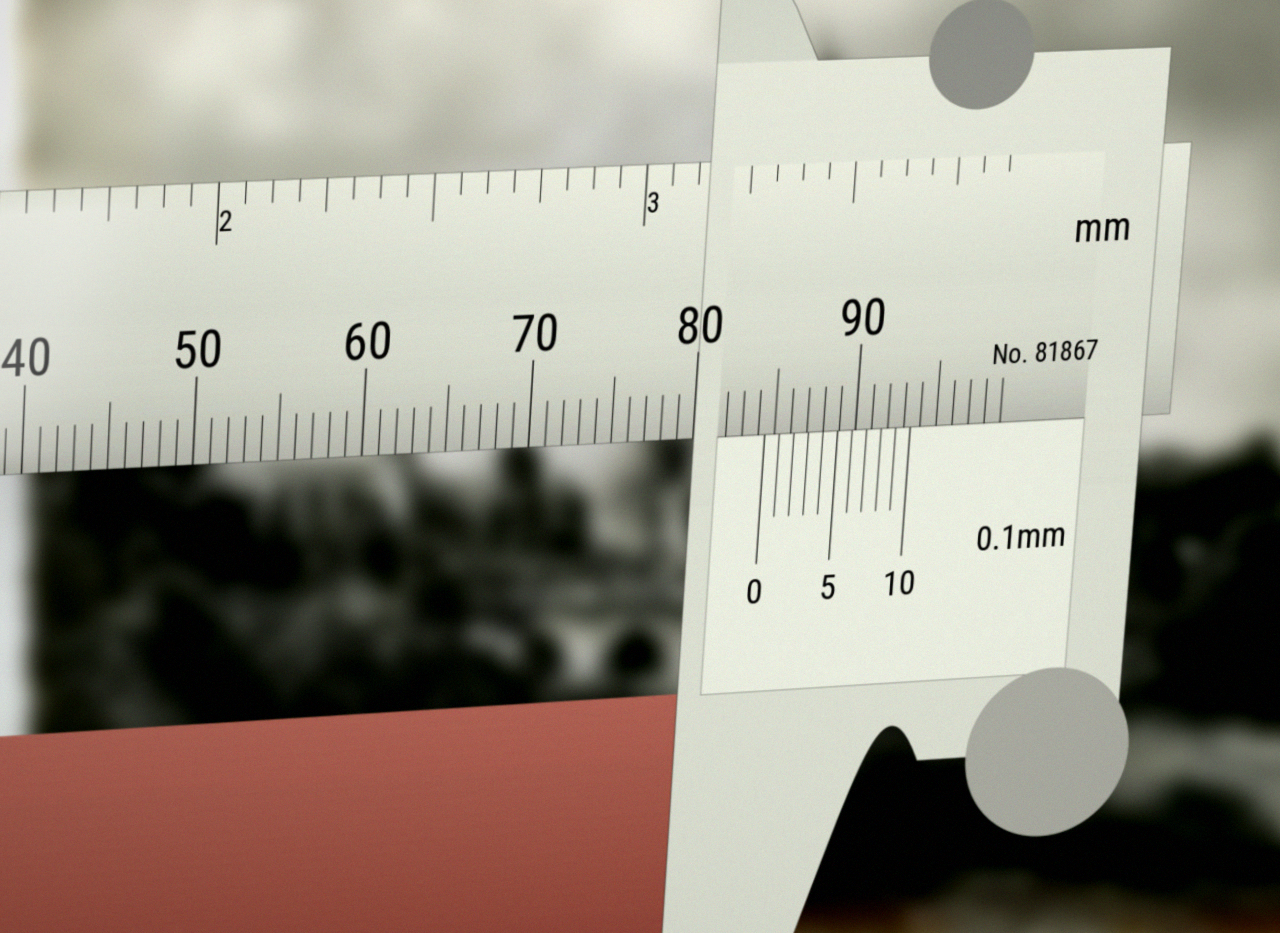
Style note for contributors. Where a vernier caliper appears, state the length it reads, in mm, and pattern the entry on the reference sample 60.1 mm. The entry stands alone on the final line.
84.4 mm
